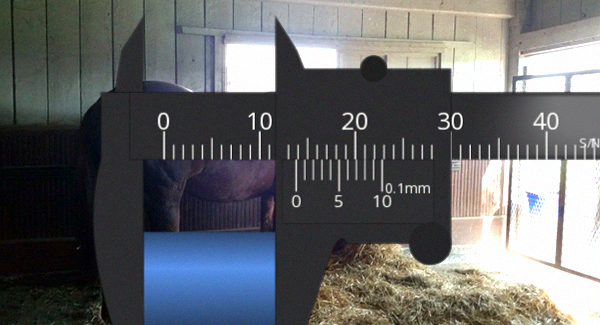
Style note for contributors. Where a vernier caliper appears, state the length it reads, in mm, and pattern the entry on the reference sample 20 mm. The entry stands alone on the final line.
13.8 mm
